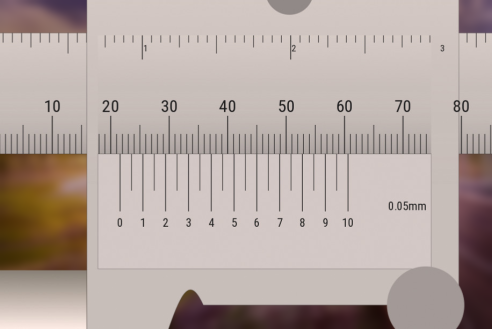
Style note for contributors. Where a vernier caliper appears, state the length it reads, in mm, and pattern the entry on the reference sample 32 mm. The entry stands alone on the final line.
21.6 mm
